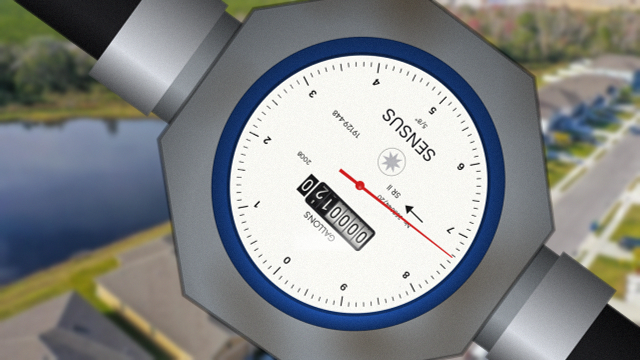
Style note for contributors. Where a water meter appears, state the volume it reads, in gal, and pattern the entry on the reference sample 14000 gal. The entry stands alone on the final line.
117.3 gal
